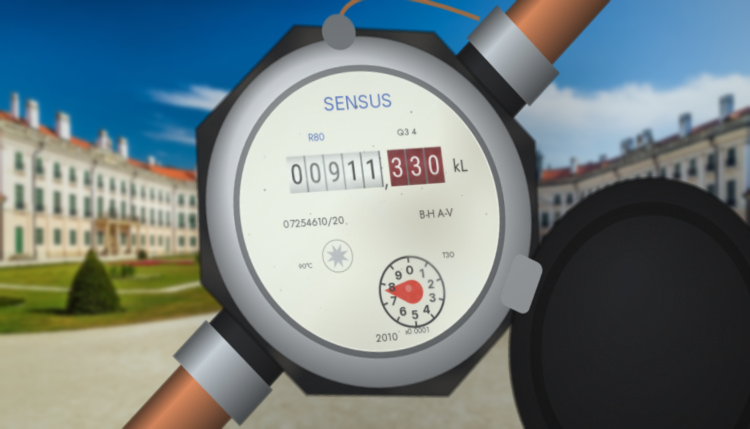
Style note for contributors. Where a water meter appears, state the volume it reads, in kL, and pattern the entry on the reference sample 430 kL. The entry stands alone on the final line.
911.3307 kL
